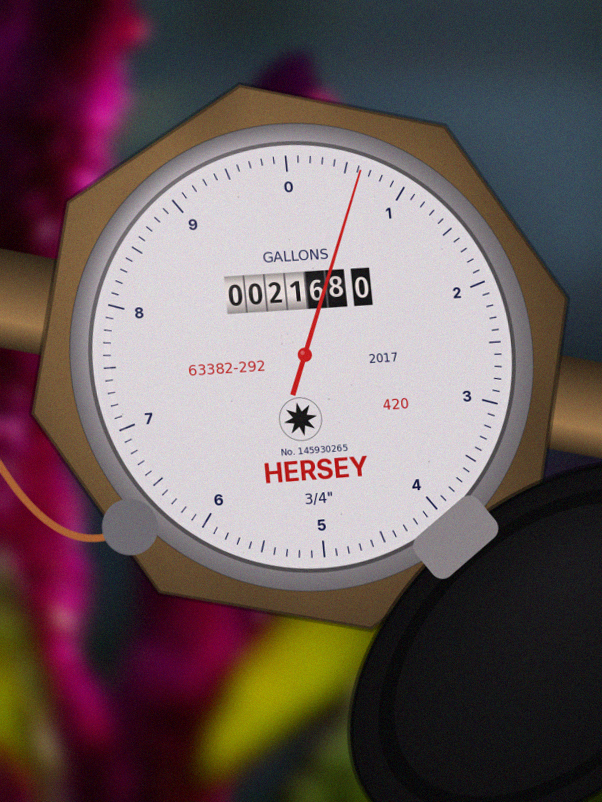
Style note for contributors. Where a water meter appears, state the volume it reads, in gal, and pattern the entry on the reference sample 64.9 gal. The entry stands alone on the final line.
21680.6 gal
